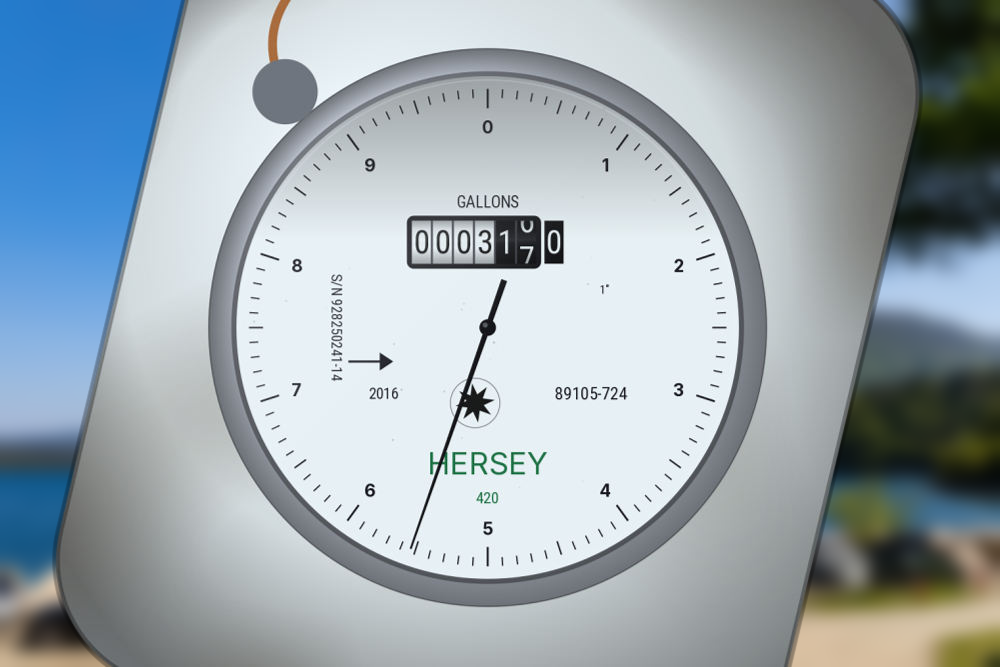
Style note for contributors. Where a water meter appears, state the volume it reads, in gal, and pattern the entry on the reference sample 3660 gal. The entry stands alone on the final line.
3165.5 gal
